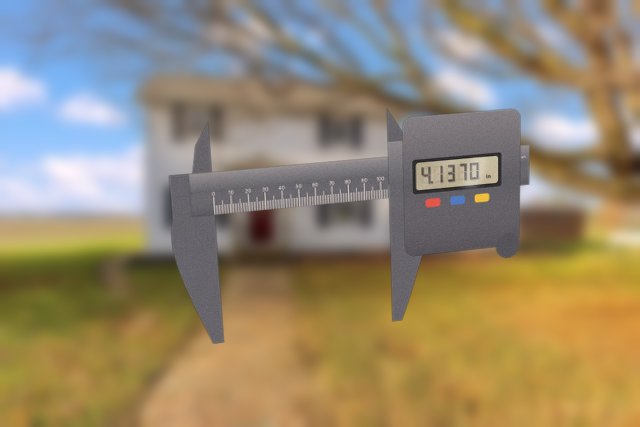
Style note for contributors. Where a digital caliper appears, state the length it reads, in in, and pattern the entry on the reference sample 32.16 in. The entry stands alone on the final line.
4.1370 in
